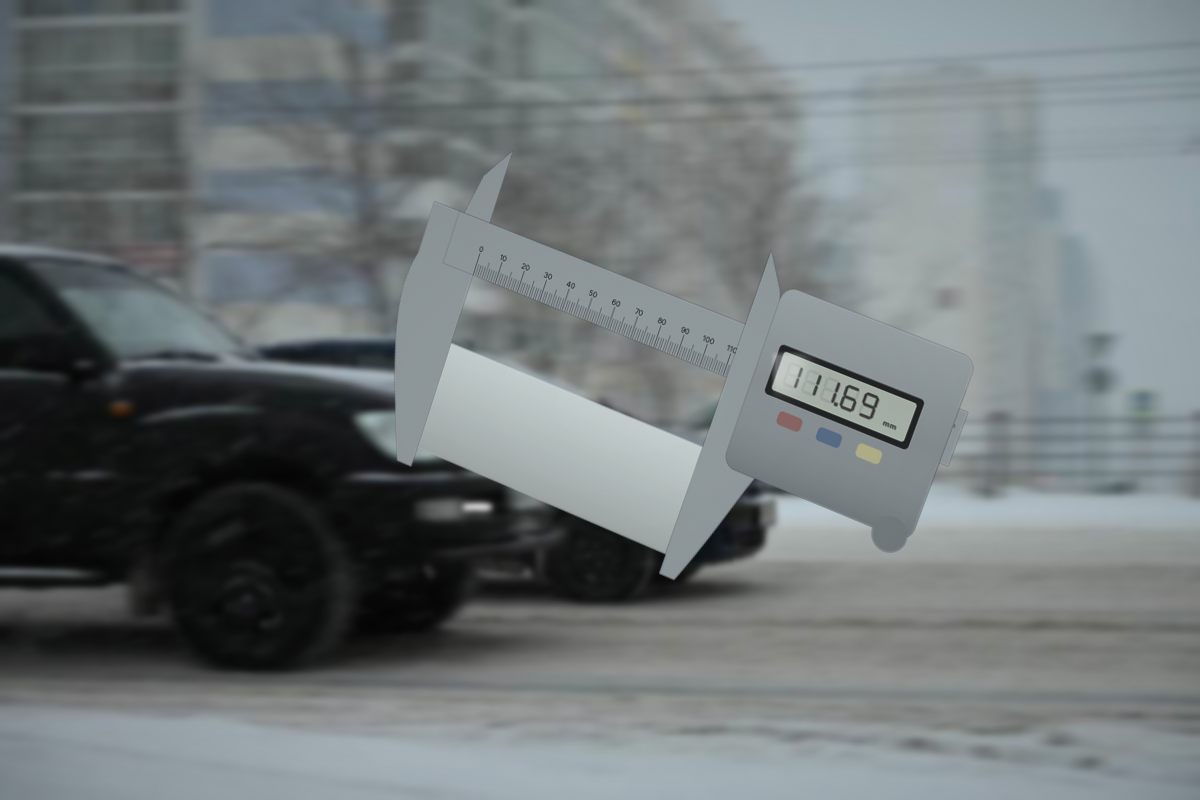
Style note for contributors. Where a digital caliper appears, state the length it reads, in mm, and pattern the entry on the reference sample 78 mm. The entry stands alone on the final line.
111.69 mm
